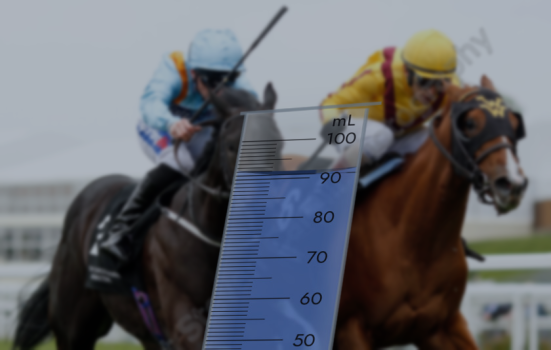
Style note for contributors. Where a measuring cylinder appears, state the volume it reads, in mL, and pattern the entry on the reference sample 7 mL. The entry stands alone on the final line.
91 mL
